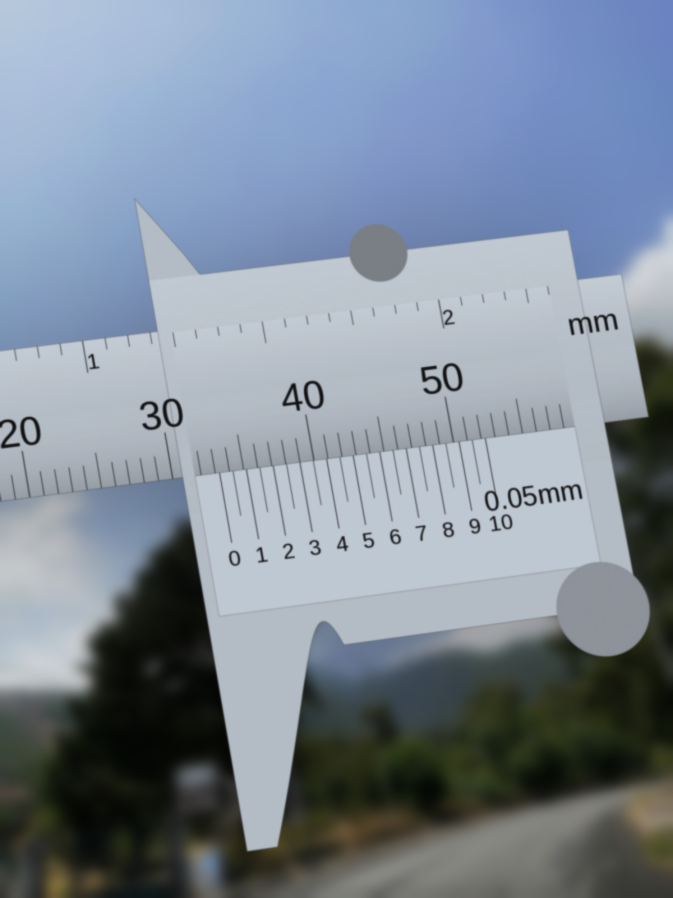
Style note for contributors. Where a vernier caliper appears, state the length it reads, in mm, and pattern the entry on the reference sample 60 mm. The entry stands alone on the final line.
33.3 mm
